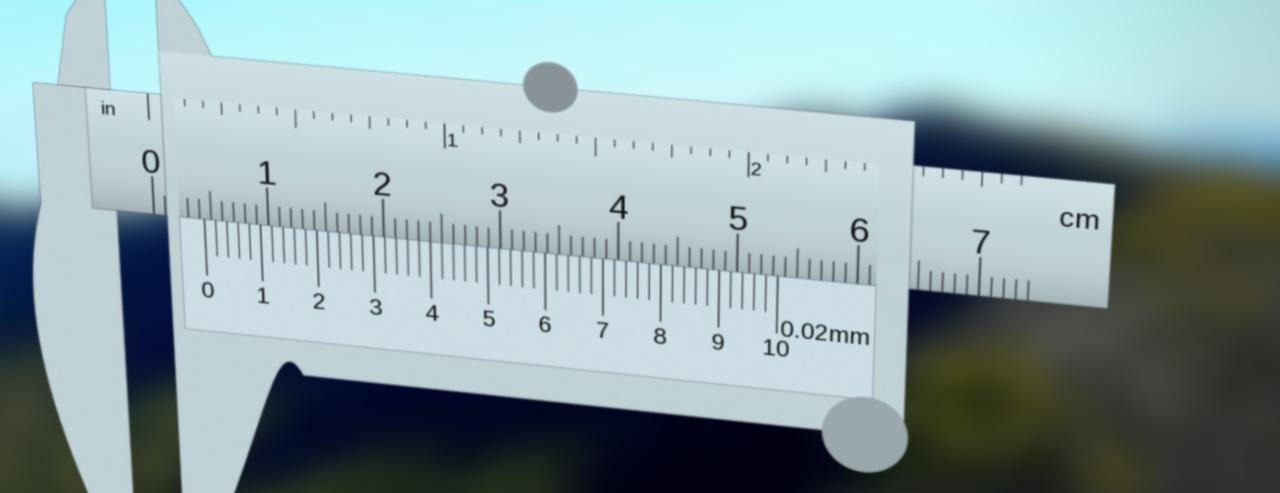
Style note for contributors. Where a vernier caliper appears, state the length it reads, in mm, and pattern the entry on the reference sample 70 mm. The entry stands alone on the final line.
4.4 mm
